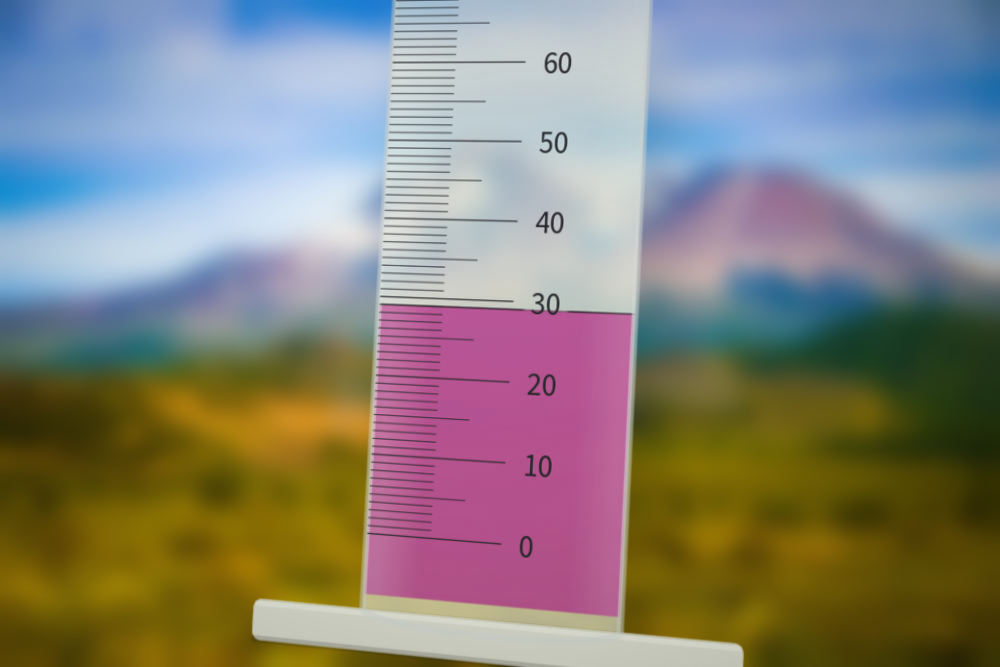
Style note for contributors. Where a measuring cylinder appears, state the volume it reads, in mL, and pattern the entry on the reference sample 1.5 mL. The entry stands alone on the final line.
29 mL
